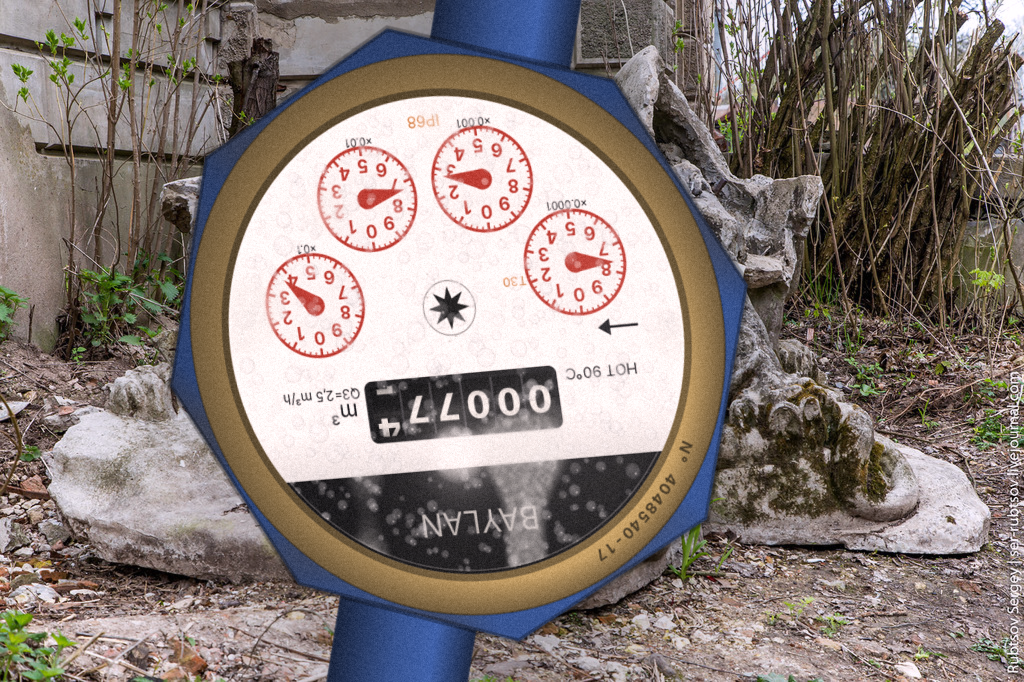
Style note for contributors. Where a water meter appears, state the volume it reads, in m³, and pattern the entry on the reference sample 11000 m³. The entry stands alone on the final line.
774.3727 m³
